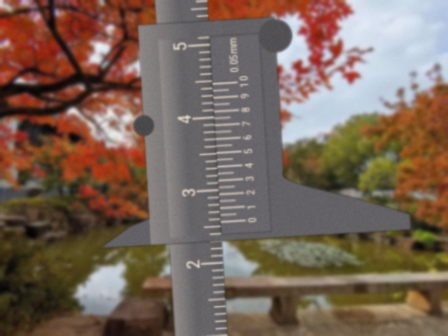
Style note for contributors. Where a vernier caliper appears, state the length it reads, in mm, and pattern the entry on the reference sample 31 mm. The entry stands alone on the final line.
25.6 mm
